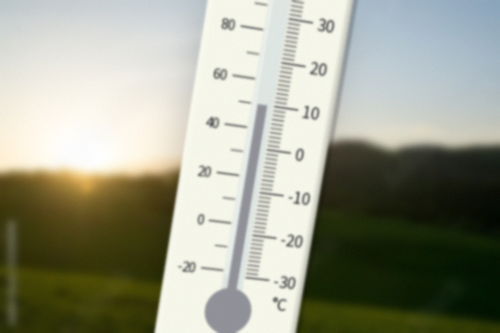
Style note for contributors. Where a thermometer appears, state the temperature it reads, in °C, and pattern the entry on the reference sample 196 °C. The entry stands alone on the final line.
10 °C
